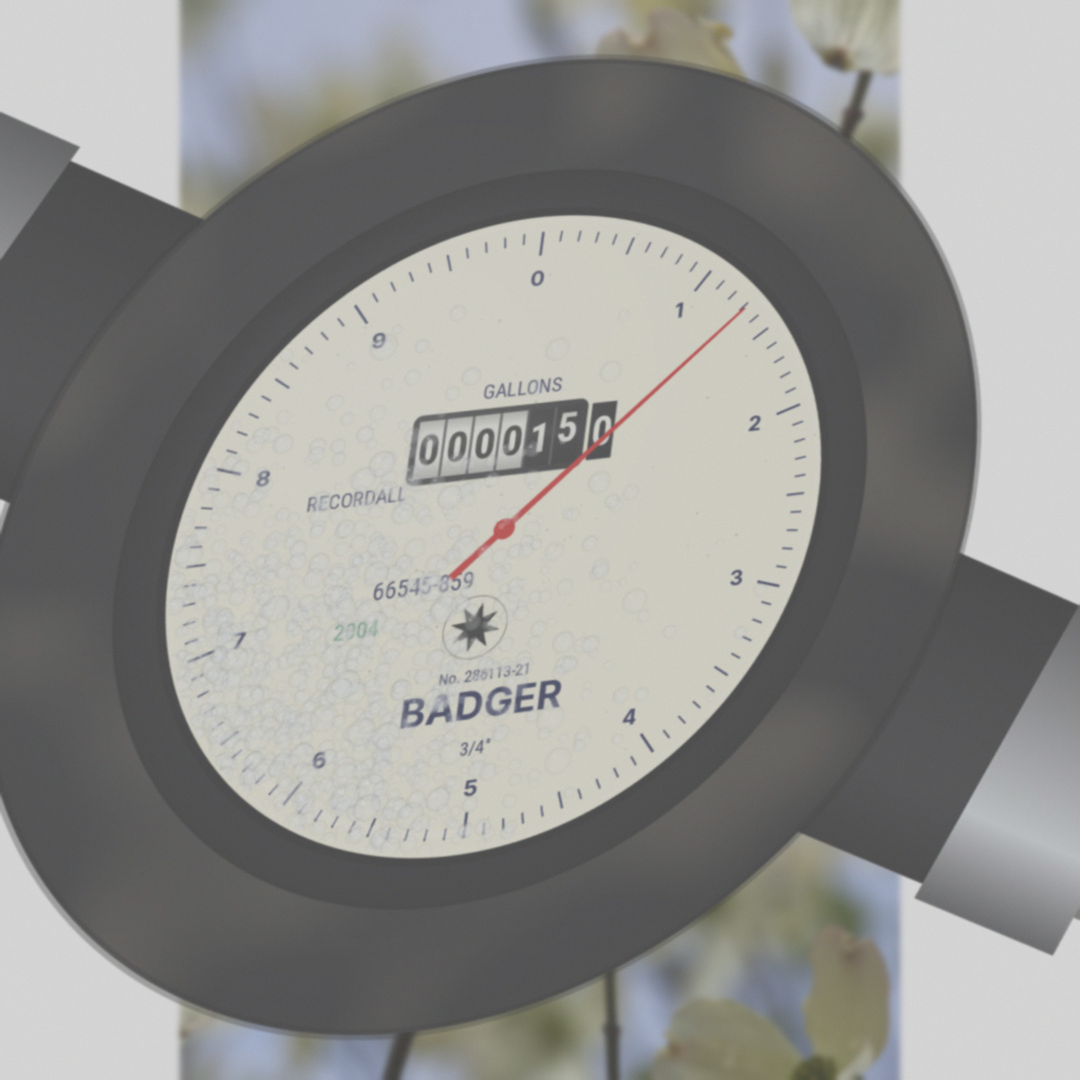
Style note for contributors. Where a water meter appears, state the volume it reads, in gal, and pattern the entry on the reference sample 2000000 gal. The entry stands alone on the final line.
151.3 gal
